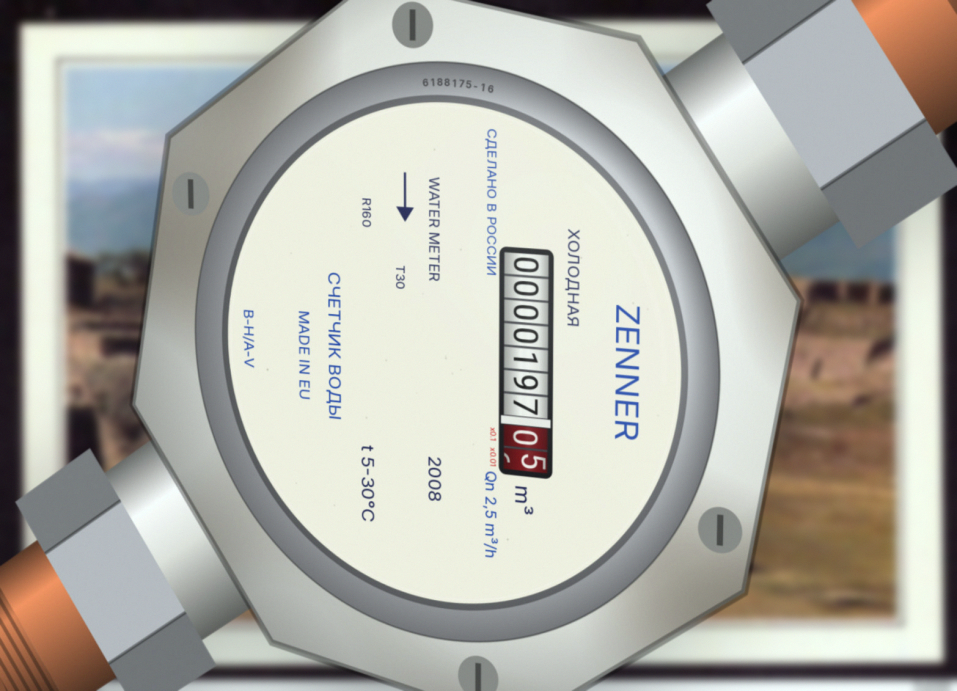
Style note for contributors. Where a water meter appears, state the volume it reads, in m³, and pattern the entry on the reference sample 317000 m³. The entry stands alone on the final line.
197.05 m³
